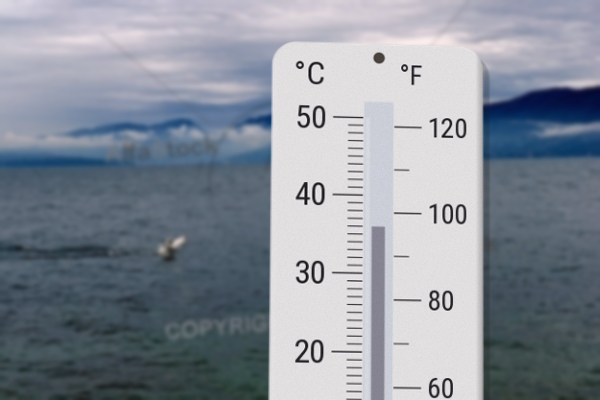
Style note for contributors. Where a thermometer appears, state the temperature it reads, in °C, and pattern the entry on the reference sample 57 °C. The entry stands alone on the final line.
36 °C
